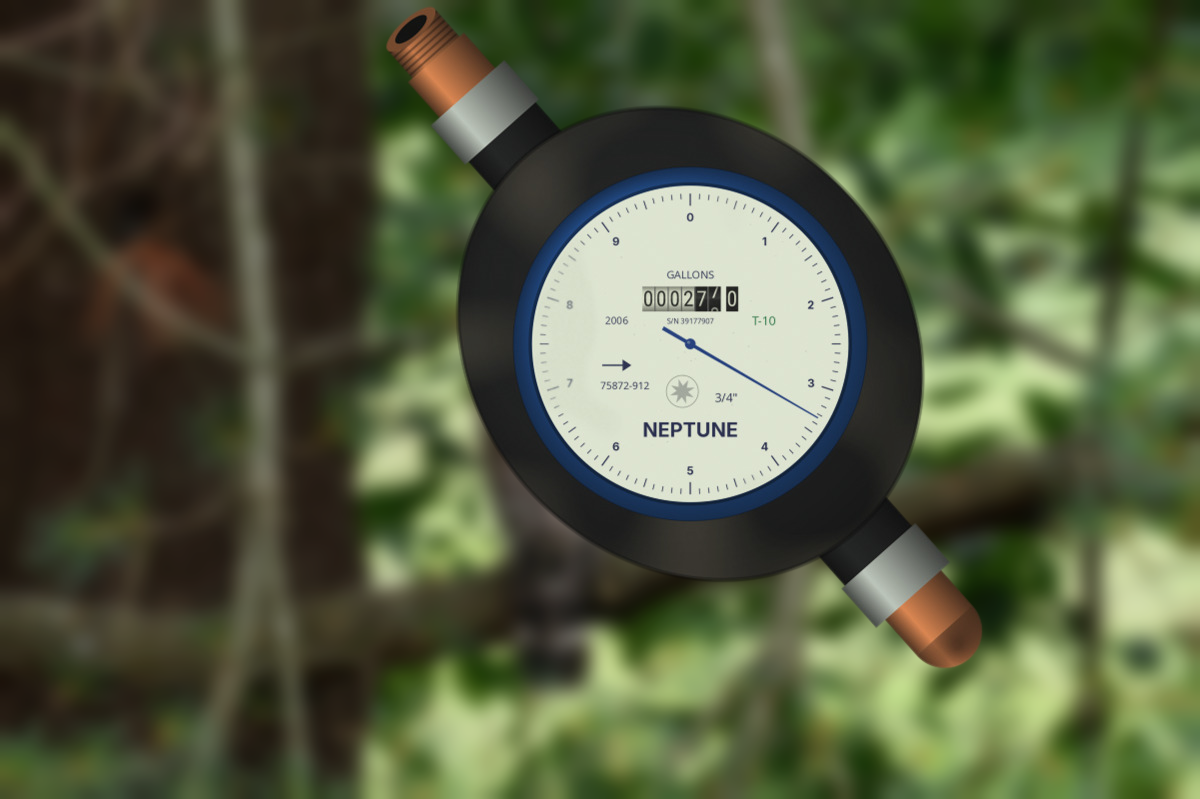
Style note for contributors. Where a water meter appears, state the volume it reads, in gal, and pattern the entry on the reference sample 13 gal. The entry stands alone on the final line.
2773.3 gal
